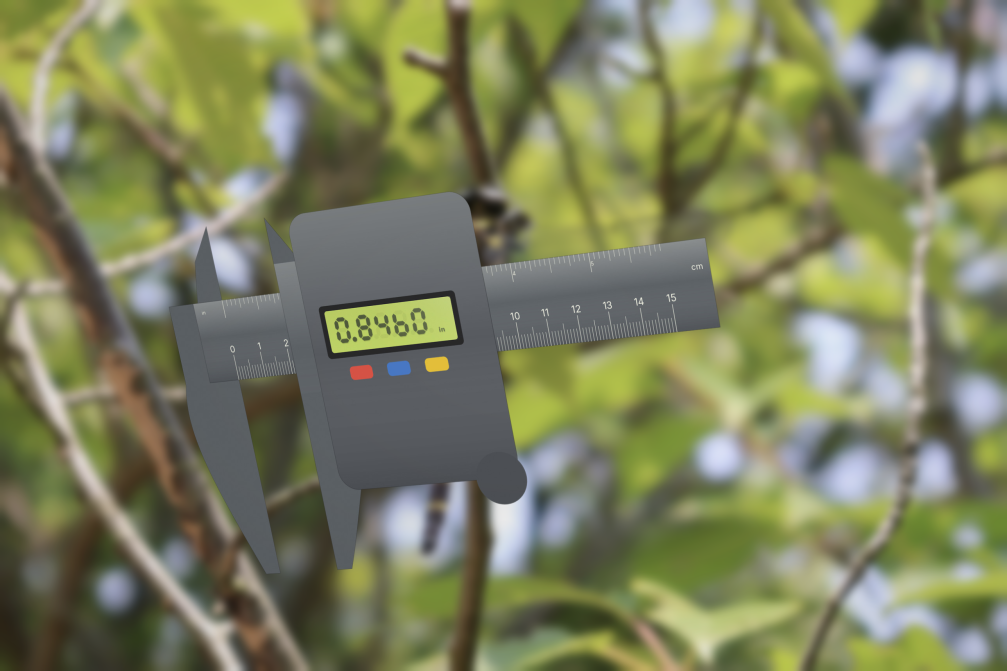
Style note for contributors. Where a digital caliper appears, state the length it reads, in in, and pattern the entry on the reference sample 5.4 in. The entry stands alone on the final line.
0.8460 in
